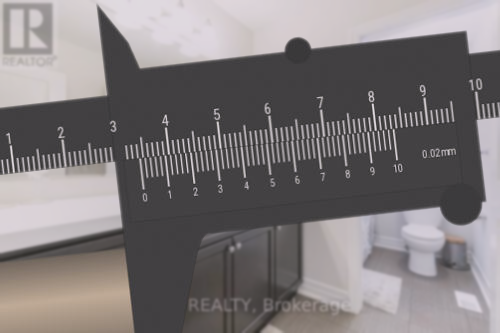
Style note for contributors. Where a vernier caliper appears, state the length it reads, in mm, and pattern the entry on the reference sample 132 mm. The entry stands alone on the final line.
34.4 mm
